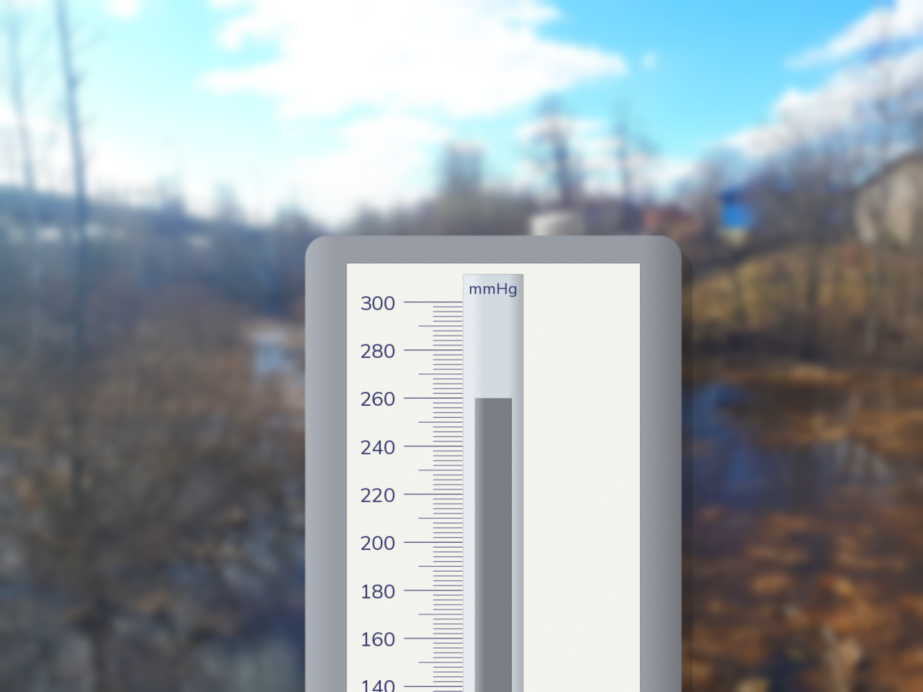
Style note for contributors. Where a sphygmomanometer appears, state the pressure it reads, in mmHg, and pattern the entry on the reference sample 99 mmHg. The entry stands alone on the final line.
260 mmHg
